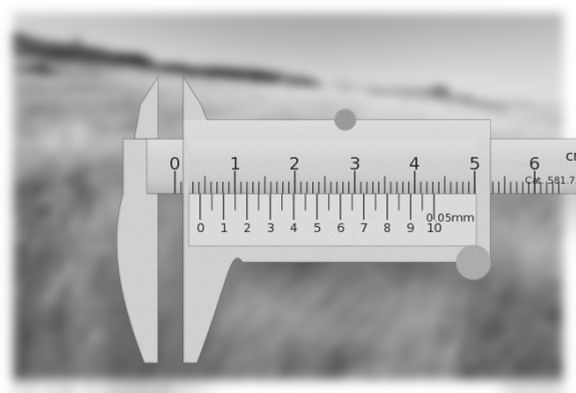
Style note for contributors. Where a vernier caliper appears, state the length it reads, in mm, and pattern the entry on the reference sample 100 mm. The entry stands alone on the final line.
4.2 mm
